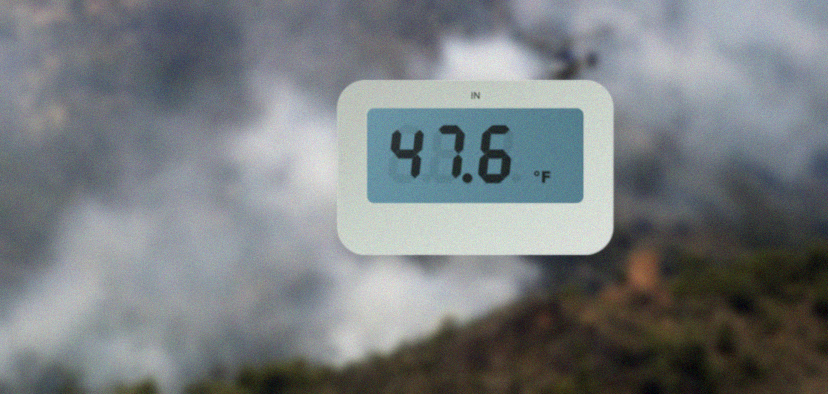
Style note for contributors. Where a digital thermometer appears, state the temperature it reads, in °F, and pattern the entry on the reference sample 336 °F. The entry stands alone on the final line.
47.6 °F
